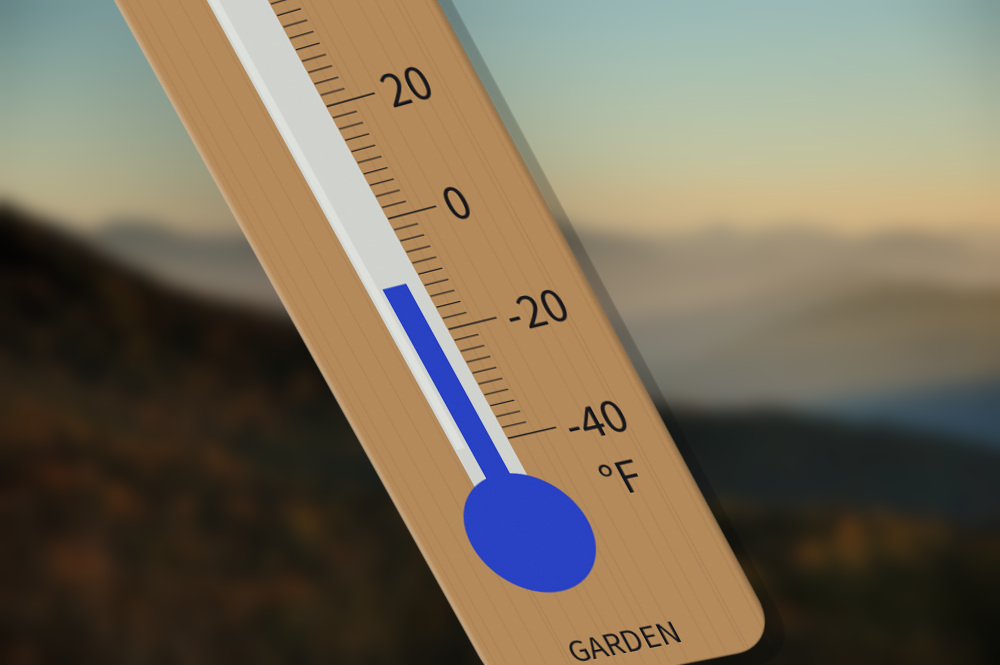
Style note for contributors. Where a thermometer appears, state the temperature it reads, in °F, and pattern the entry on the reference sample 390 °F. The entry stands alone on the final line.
-11 °F
